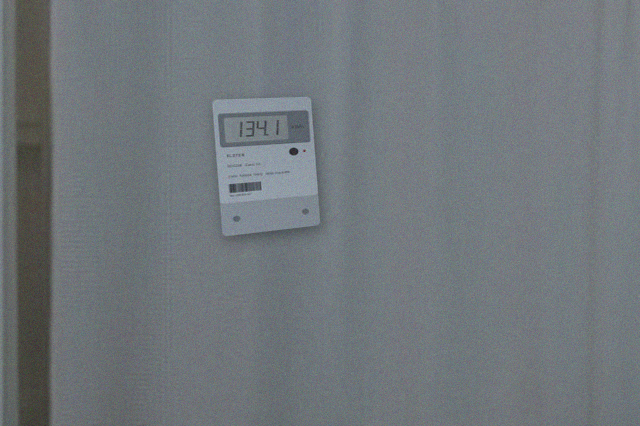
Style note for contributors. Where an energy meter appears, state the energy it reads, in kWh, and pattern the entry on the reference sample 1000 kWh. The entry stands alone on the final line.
134.1 kWh
